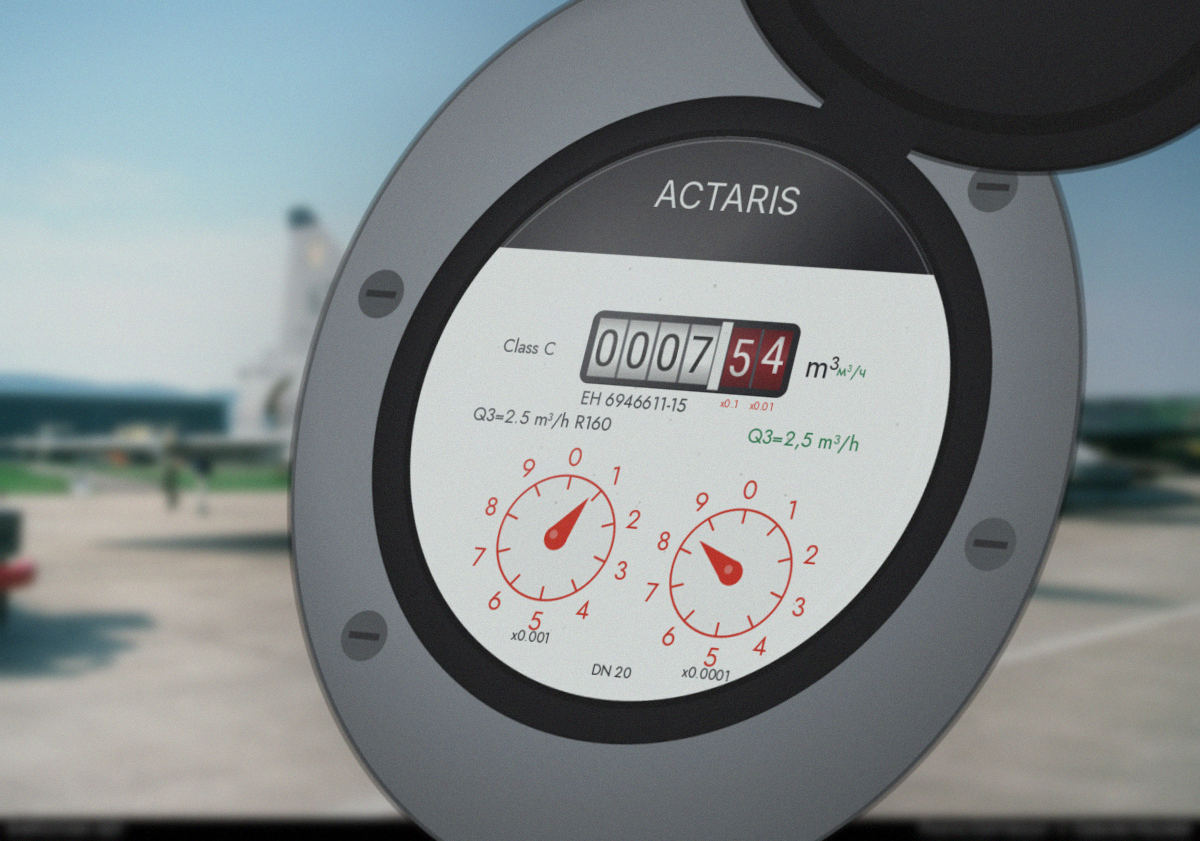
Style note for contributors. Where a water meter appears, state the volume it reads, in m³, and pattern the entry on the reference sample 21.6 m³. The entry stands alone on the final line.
7.5408 m³
